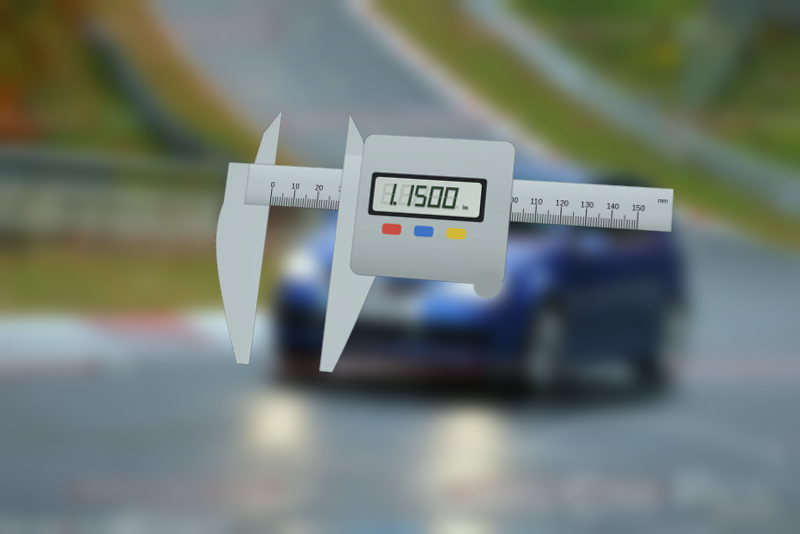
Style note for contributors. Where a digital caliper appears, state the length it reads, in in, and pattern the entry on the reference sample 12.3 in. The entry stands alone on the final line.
1.1500 in
